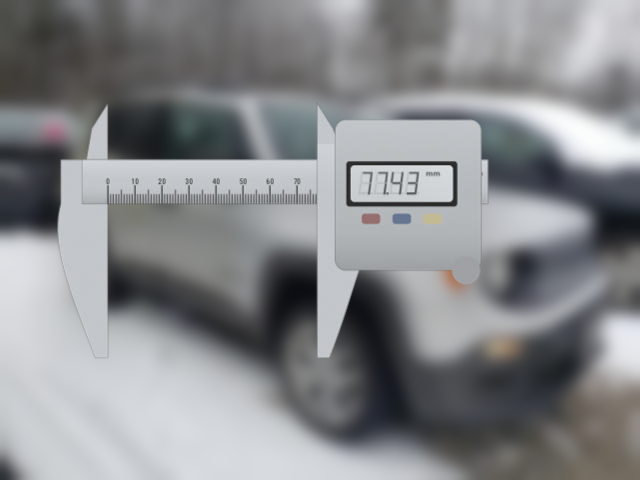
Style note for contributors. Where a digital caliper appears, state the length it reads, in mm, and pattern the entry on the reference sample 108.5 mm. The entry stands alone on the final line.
77.43 mm
